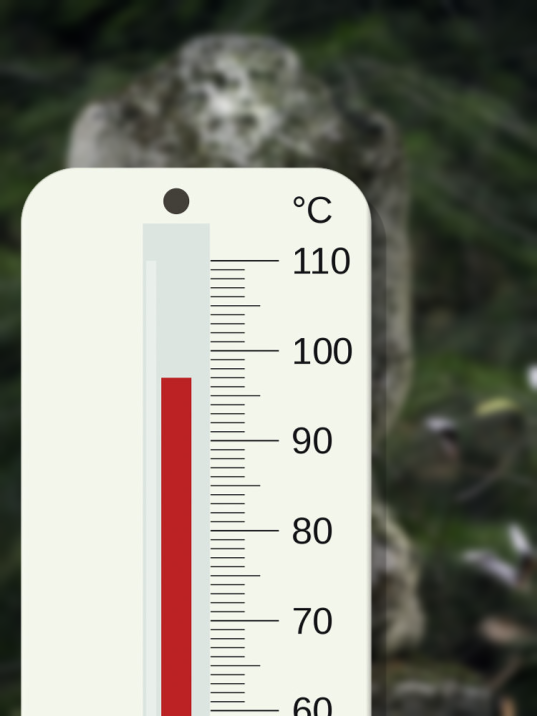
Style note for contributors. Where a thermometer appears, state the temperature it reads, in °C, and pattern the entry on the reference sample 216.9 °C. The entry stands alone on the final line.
97 °C
